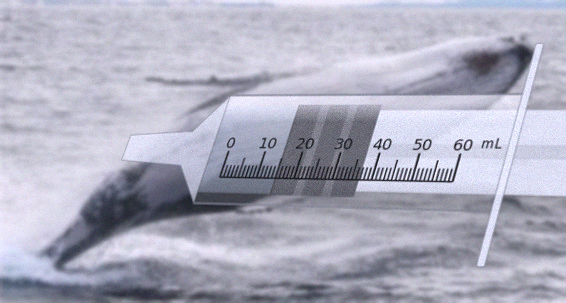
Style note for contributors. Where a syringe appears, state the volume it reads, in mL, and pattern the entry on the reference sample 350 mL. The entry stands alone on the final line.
15 mL
